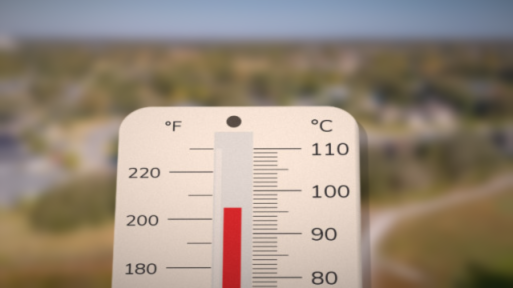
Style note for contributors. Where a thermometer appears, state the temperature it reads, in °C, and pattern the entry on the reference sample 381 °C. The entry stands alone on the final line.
96 °C
